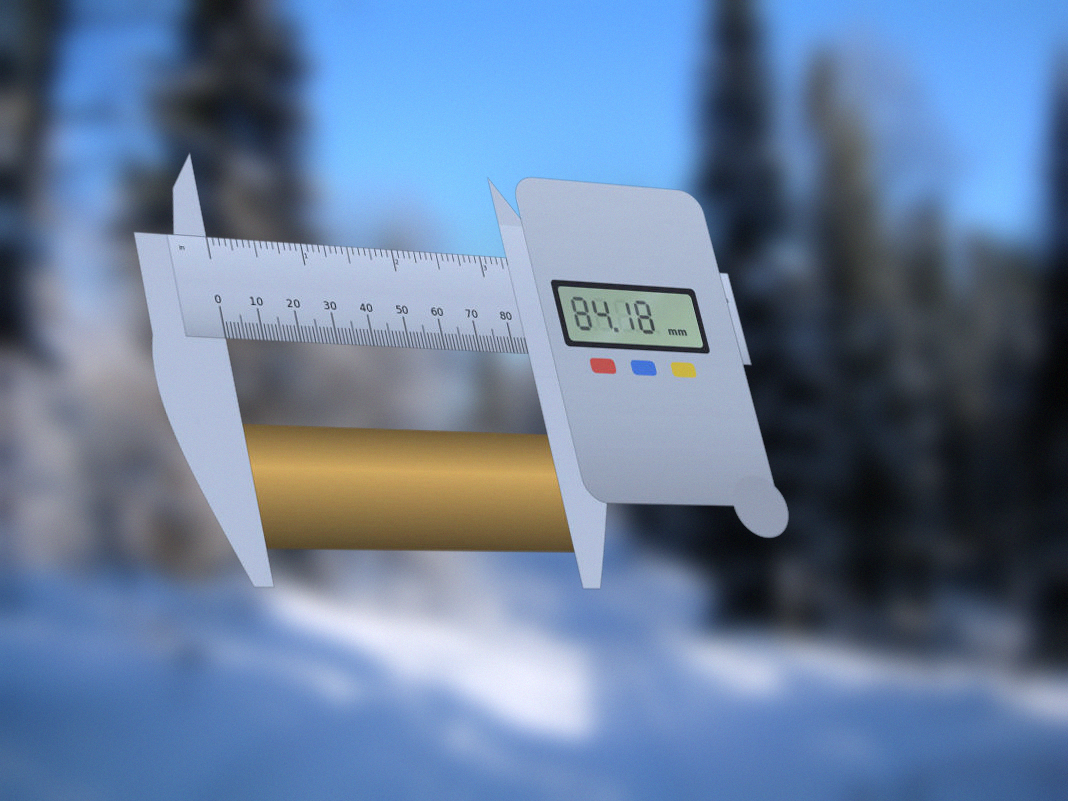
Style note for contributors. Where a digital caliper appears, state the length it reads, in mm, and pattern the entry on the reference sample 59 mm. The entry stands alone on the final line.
84.18 mm
